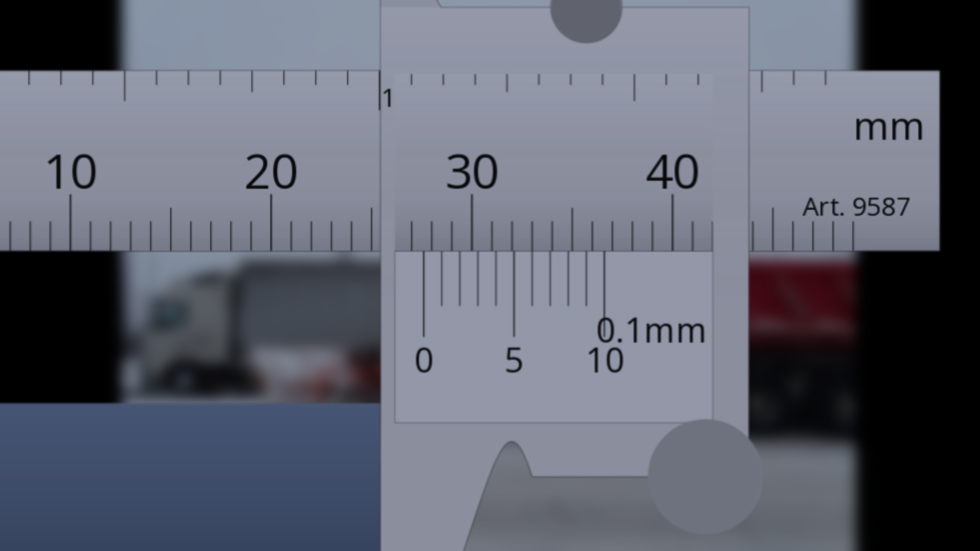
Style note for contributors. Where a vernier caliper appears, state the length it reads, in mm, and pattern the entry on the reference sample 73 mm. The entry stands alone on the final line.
27.6 mm
